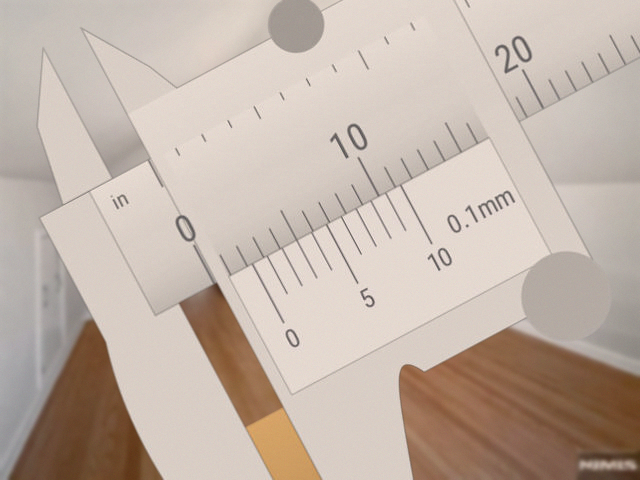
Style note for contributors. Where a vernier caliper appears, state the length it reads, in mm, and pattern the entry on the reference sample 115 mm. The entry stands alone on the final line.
2.3 mm
